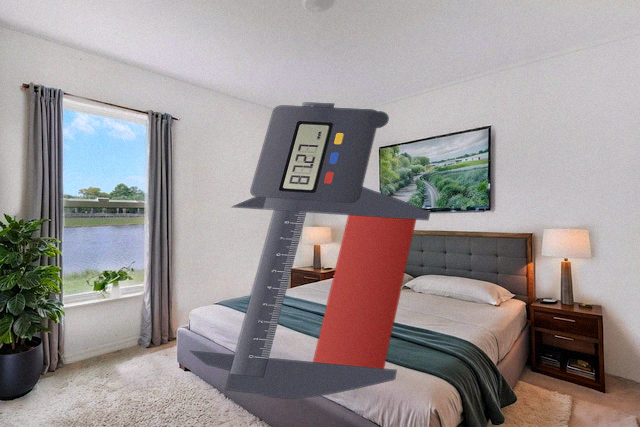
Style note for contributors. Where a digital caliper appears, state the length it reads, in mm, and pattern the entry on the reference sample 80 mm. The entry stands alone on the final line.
87.27 mm
